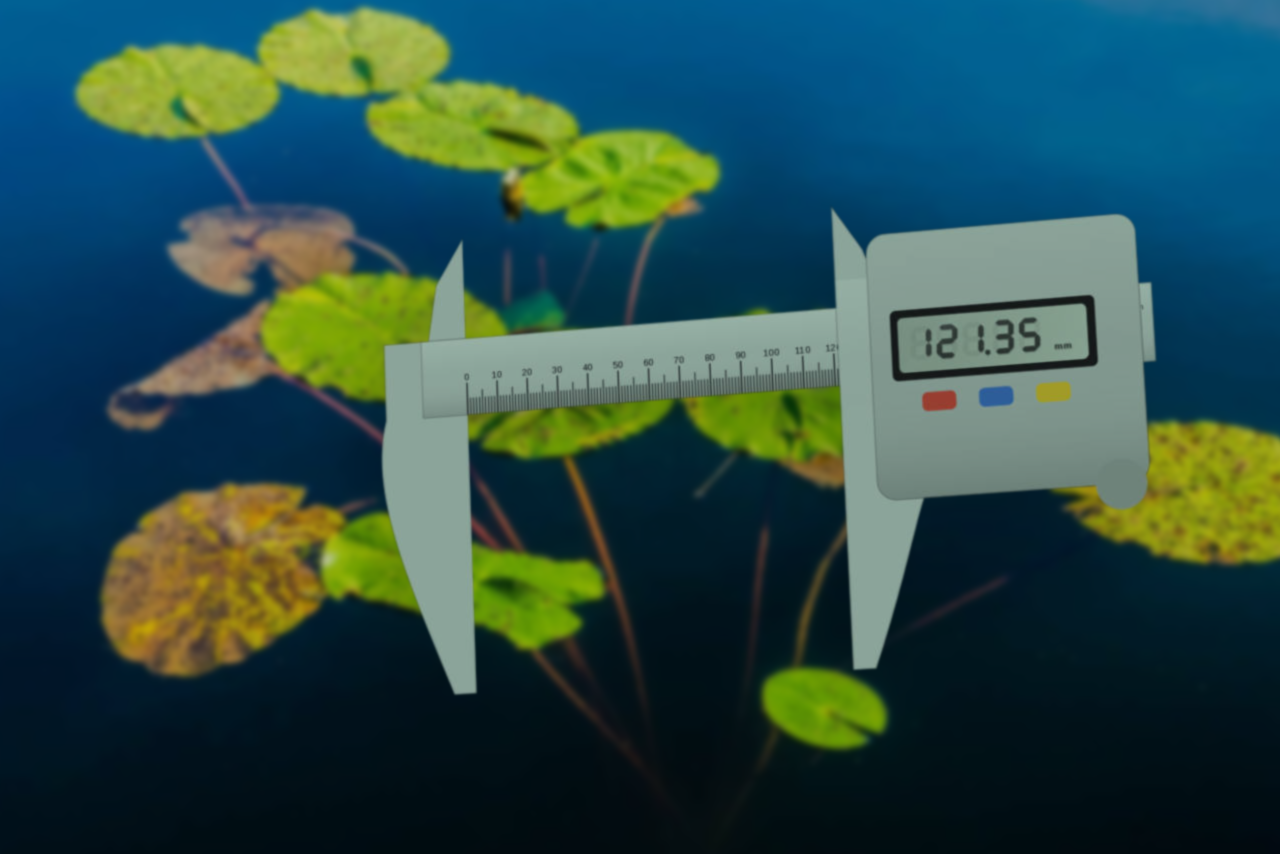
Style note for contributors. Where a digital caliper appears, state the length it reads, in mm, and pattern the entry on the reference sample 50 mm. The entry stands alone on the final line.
121.35 mm
